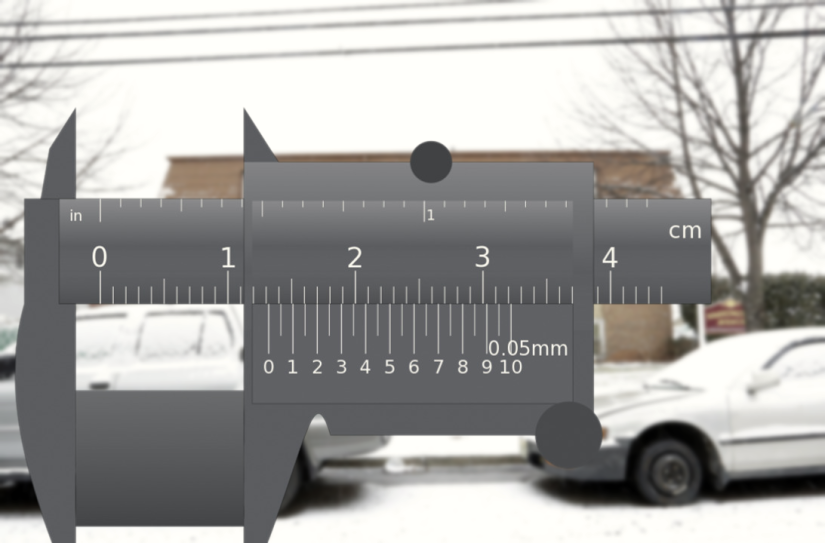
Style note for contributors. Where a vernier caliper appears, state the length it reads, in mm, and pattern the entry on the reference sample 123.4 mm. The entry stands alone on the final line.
13.2 mm
